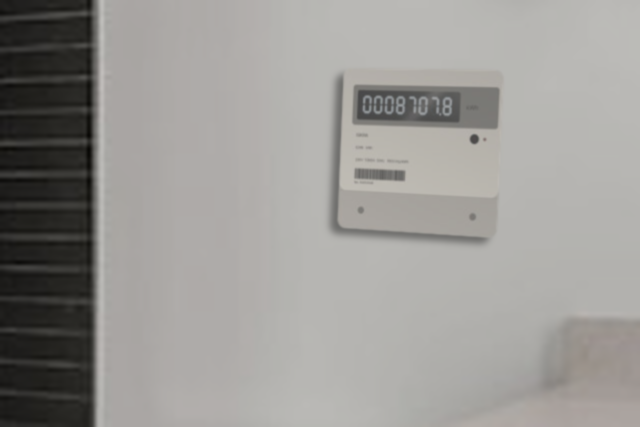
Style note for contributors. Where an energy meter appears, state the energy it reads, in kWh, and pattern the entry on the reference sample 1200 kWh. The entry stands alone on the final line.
8707.8 kWh
